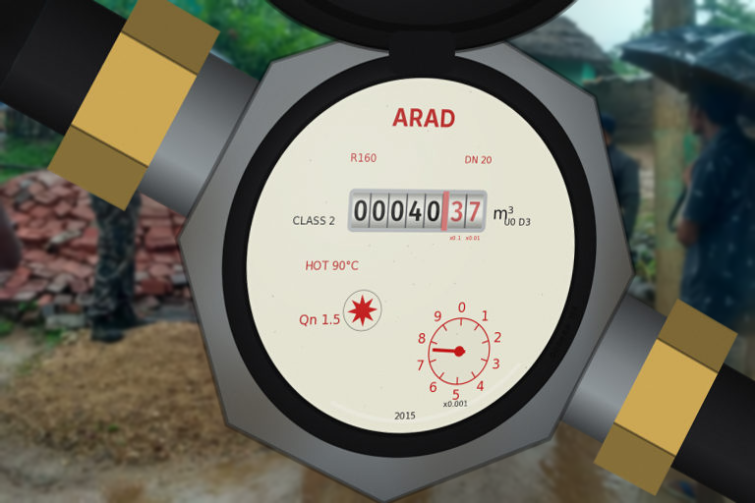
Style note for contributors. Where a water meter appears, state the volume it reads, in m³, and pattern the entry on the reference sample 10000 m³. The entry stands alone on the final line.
40.377 m³
